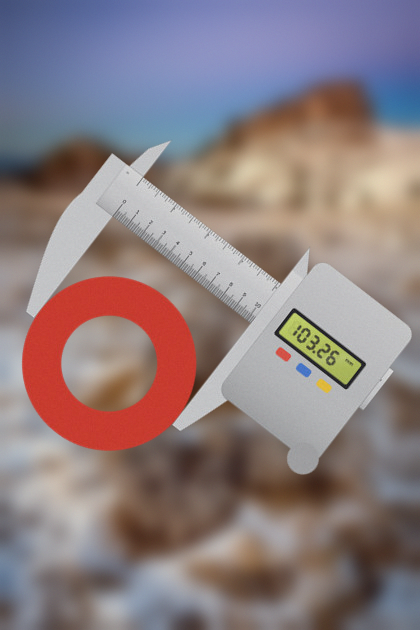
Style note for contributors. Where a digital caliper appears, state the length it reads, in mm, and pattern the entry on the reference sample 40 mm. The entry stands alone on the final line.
103.26 mm
